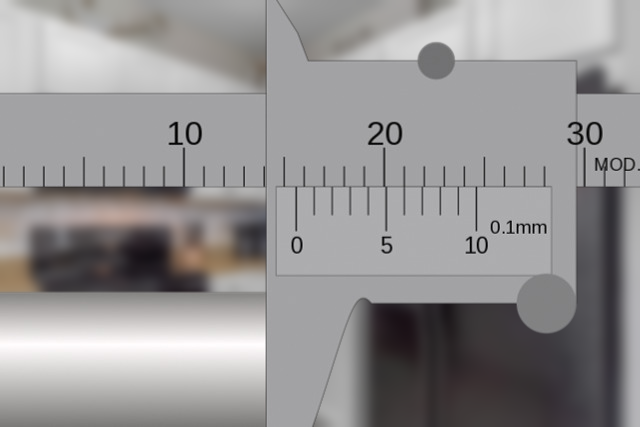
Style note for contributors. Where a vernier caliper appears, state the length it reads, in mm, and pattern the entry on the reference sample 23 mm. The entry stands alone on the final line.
15.6 mm
